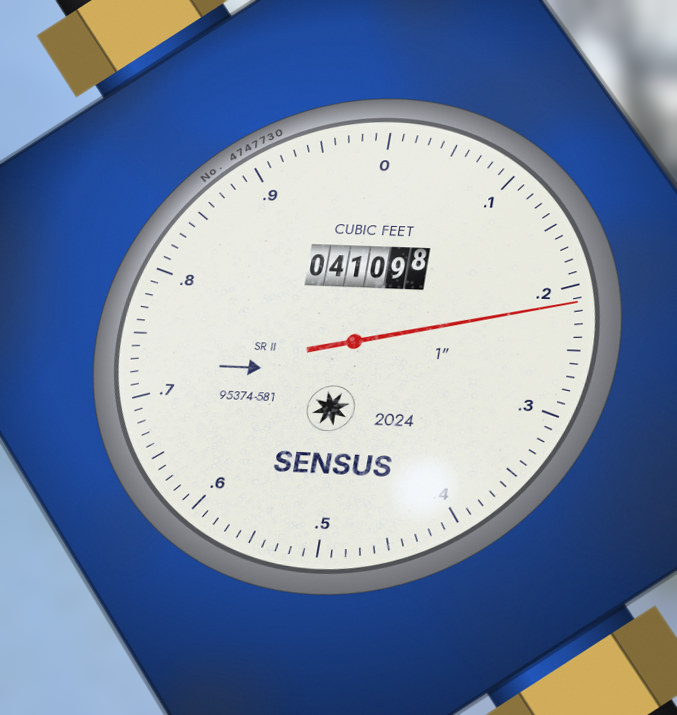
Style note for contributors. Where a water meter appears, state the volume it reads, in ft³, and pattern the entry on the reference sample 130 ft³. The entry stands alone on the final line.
41098.21 ft³
